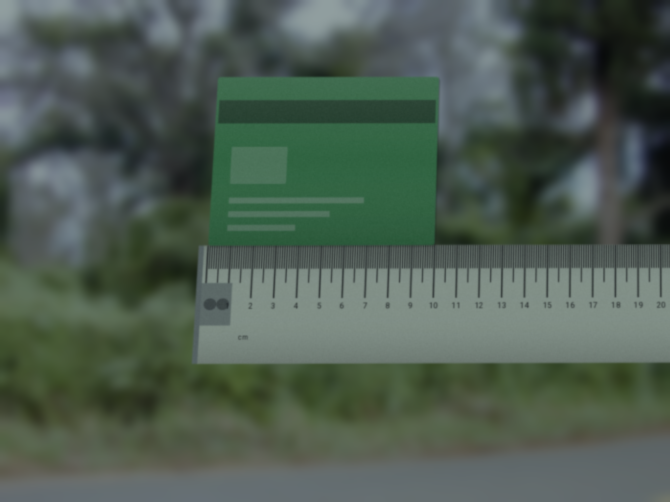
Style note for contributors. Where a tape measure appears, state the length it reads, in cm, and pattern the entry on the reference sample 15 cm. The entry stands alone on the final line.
10 cm
